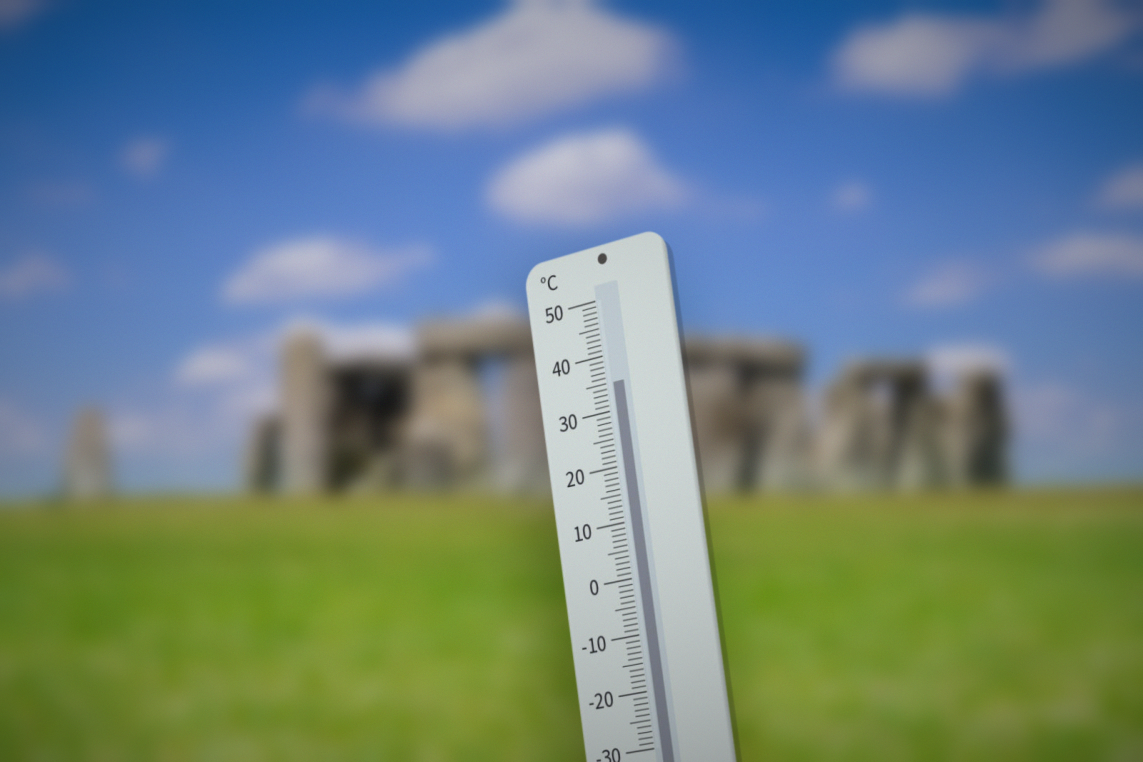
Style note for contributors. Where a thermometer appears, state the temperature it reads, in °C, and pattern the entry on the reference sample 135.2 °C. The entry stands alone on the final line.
35 °C
